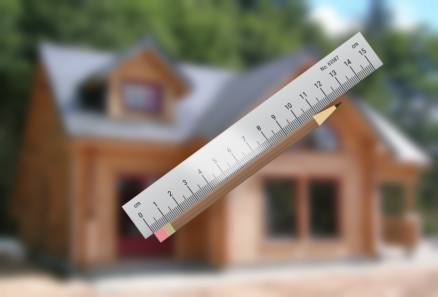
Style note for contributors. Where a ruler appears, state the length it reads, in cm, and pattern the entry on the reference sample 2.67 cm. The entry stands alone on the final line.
12.5 cm
